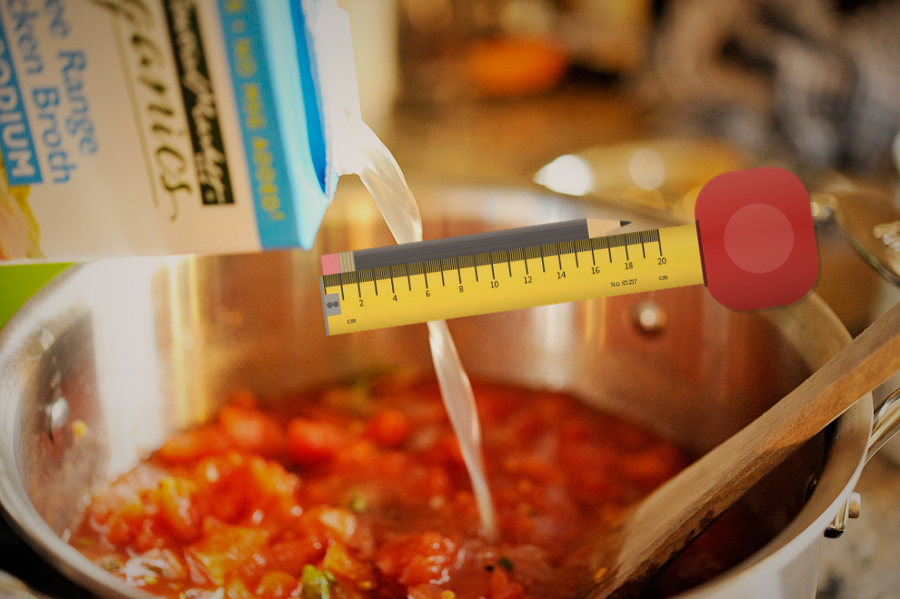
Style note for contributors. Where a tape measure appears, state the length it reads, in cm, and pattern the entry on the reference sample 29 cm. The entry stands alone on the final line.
18.5 cm
